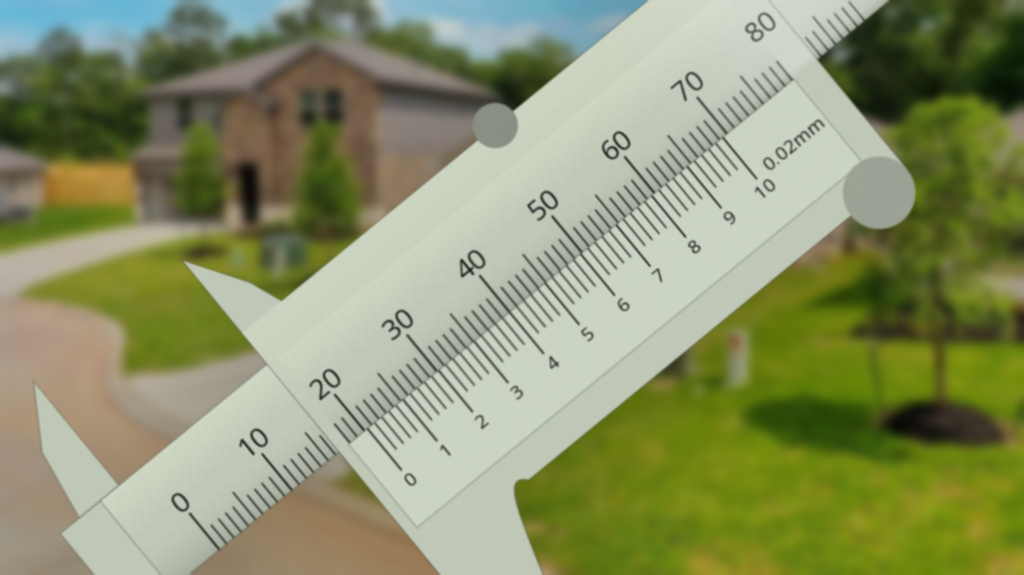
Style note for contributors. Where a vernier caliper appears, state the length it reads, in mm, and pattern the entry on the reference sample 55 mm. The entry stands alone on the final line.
20.4 mm
